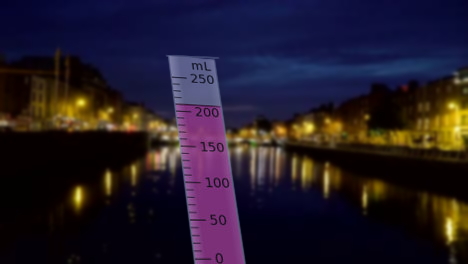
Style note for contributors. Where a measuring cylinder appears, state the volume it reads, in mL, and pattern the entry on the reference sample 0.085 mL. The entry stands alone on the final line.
210 mL
